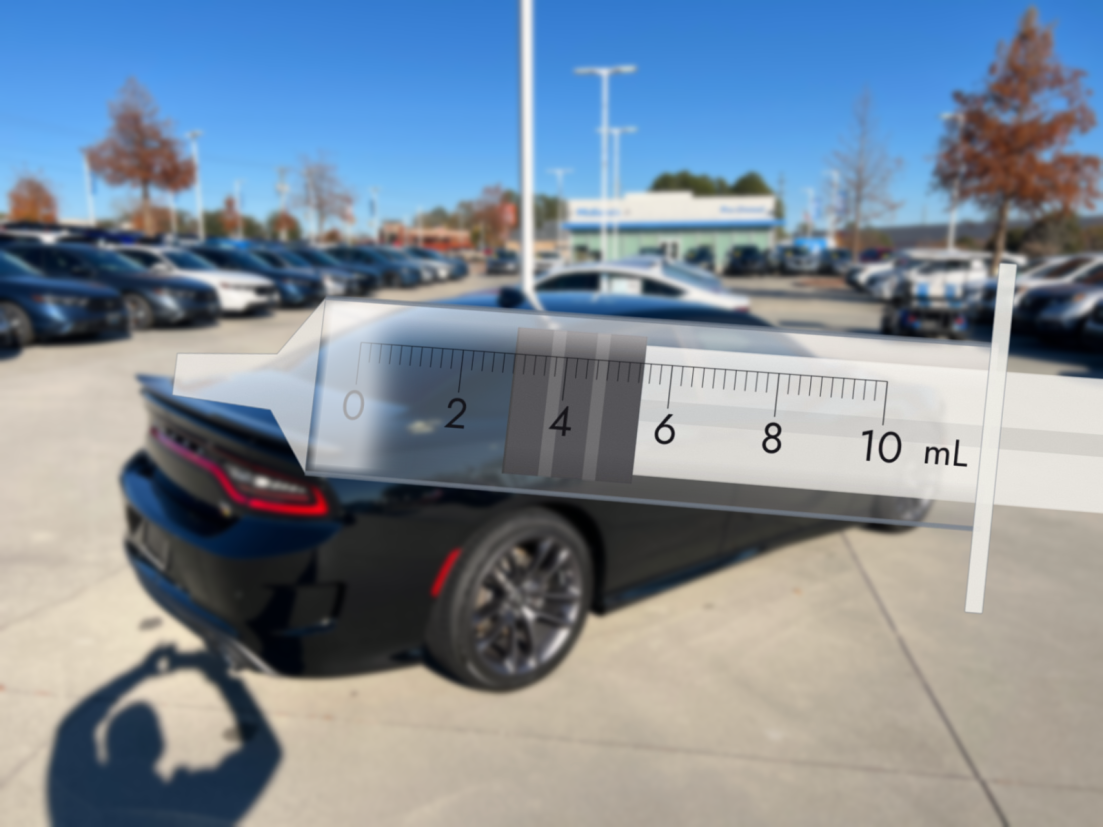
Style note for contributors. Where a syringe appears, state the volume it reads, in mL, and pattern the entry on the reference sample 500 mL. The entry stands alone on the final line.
3 mL
